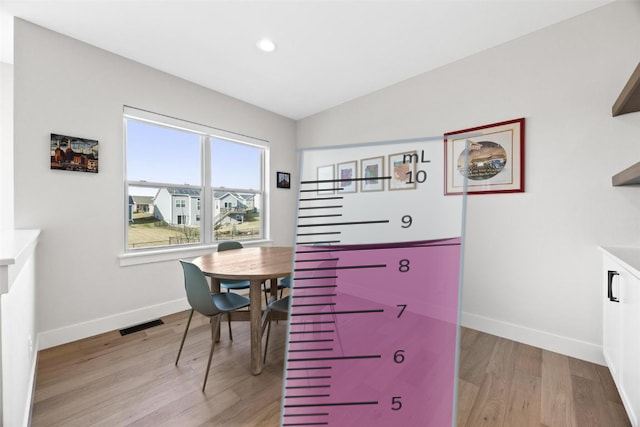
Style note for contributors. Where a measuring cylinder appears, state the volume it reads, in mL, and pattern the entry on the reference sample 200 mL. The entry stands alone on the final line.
8.4 mL
